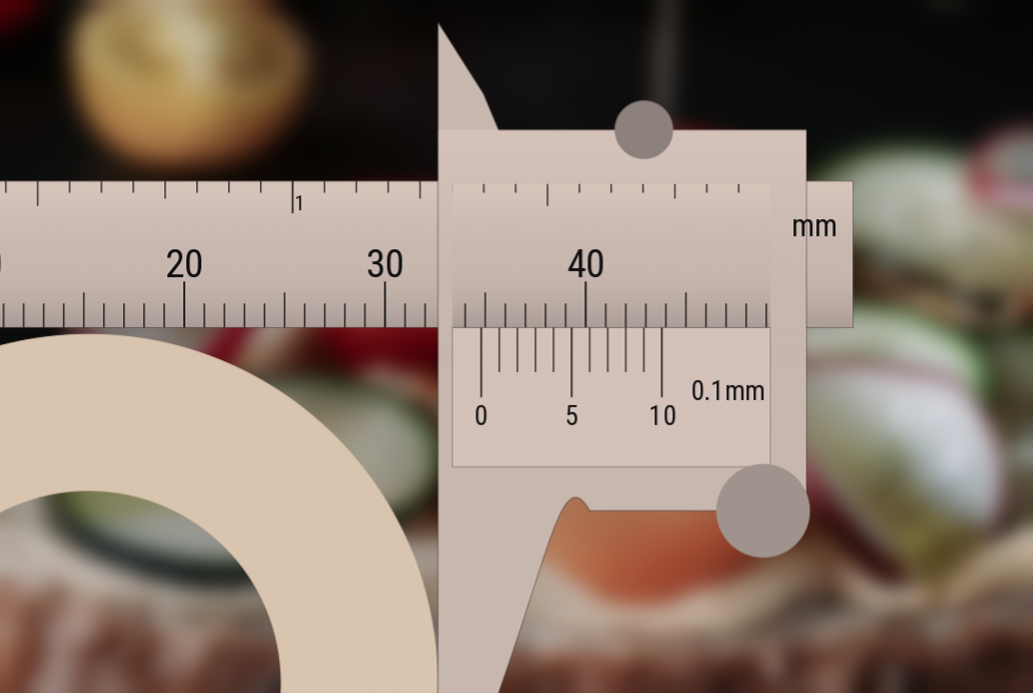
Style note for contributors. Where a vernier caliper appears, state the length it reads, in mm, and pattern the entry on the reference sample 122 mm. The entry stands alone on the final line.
34.8 mm
